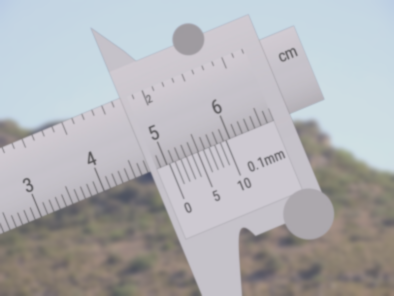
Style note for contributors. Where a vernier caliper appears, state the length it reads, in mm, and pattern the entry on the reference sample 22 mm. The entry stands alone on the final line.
50.4 mm
